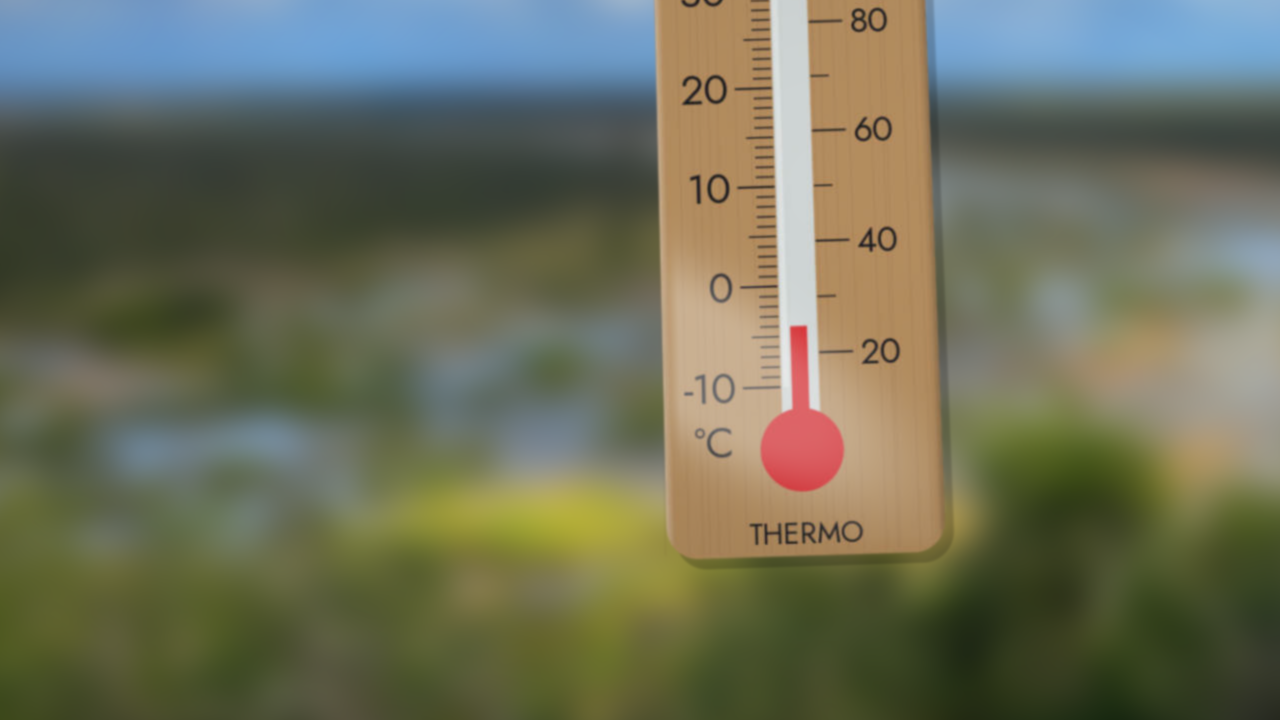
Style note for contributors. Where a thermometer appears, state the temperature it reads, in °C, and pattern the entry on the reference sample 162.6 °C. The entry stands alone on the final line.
-4 °C
